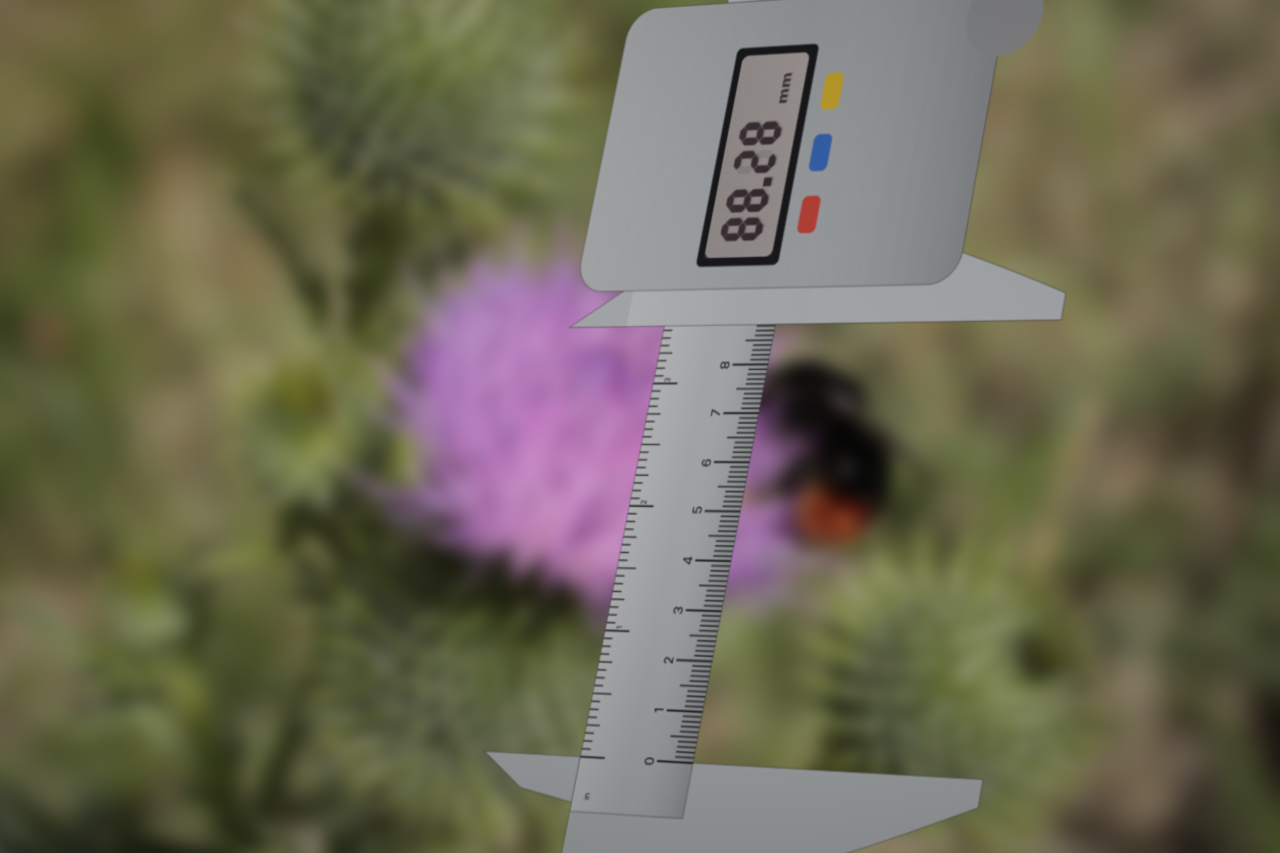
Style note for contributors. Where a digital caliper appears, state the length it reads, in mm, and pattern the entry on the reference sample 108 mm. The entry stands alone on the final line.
88.28 mm
